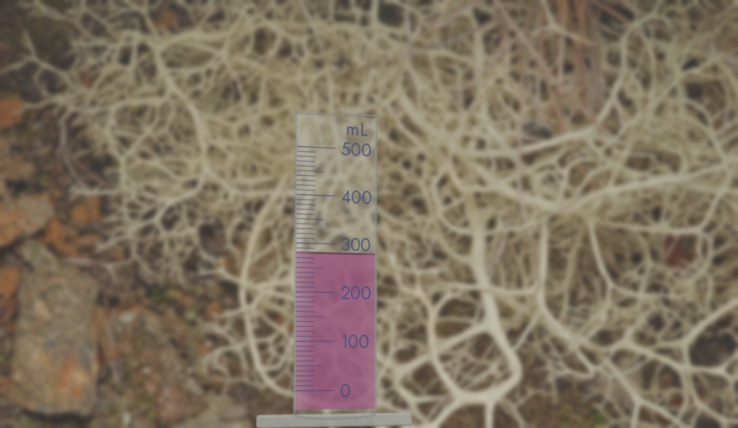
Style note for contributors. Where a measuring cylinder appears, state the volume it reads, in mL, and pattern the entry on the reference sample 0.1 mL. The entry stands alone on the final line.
280 mL
